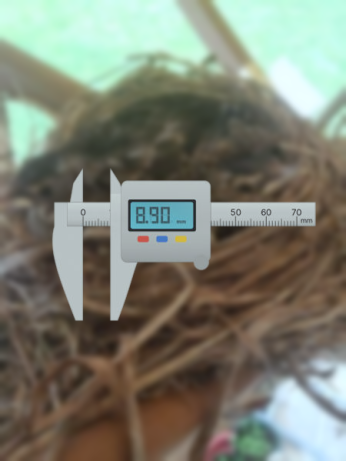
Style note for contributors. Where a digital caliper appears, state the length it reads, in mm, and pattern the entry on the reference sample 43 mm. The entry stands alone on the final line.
8.90 mm
